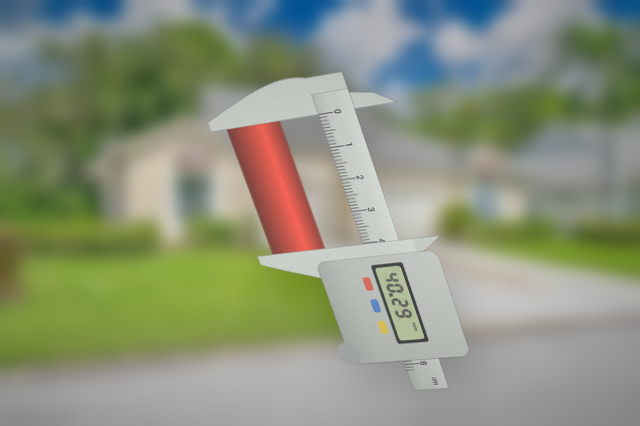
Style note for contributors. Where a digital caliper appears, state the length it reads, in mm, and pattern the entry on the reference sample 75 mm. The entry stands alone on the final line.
40.29 mm
